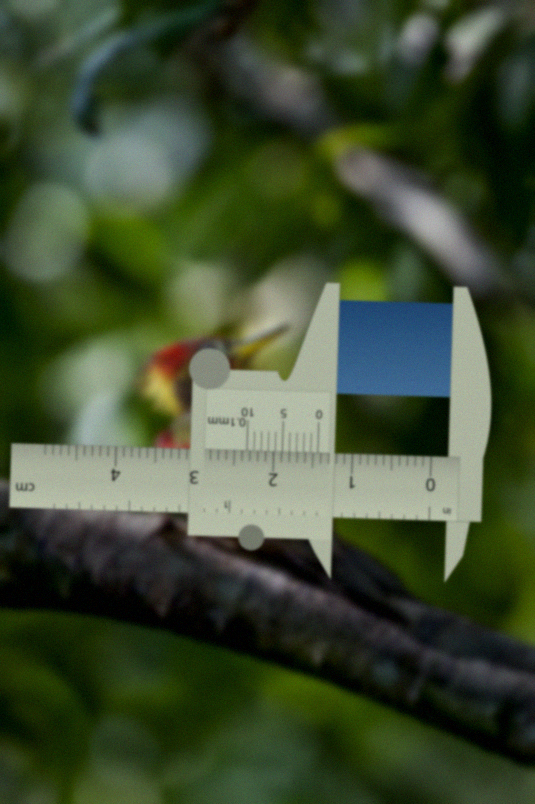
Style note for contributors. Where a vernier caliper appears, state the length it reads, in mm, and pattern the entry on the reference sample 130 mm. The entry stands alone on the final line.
14.4 mm
